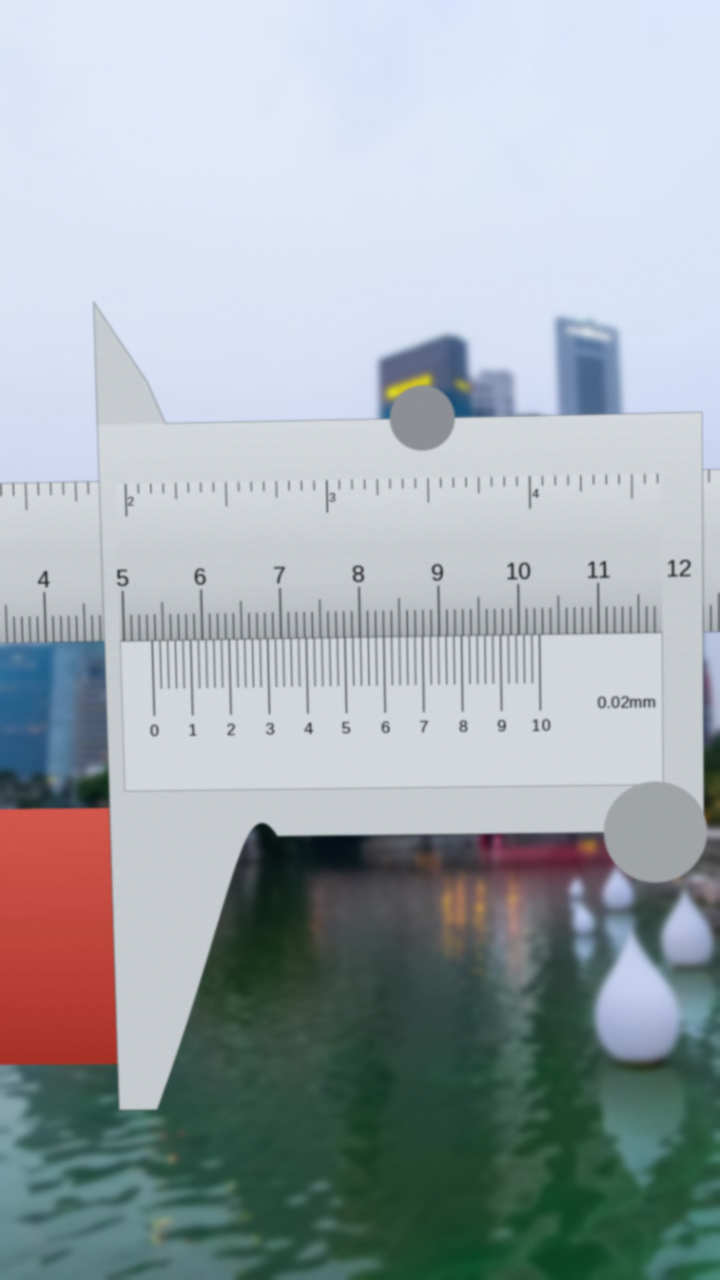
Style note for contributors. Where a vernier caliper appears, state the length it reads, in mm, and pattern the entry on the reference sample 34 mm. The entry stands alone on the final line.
53.6 mm
